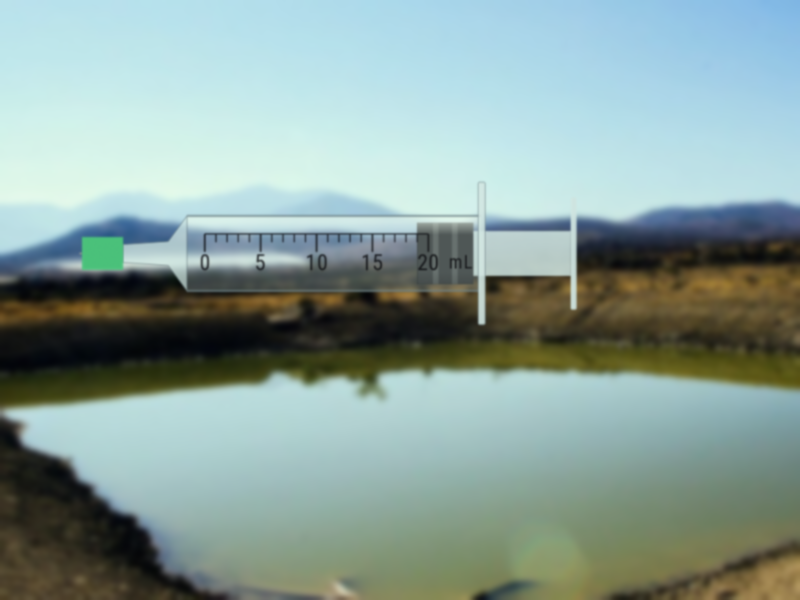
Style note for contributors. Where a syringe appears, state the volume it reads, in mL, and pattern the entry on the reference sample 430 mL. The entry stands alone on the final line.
19 mL
